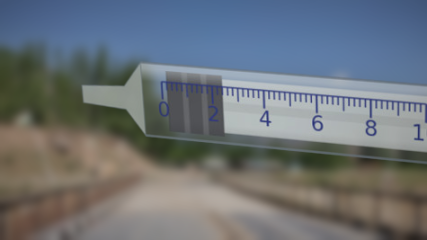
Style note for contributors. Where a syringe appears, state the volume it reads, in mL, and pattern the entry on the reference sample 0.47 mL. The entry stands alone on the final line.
0.2 mL
